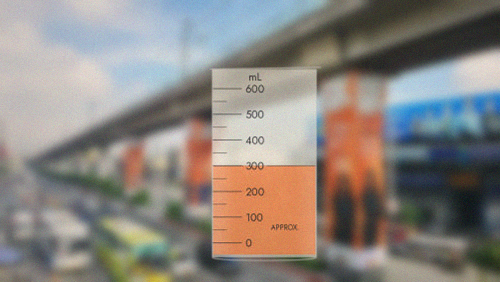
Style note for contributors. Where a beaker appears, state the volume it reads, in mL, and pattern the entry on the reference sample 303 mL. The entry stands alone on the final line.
300 mL
